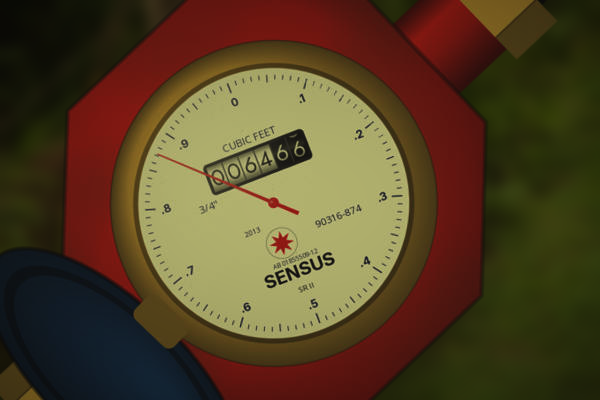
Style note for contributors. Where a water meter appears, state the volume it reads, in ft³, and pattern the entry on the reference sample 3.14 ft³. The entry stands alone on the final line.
6465.87 ft³
